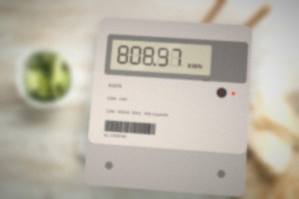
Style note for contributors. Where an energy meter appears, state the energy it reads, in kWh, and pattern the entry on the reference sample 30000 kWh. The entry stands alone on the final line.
808.97 kWh
